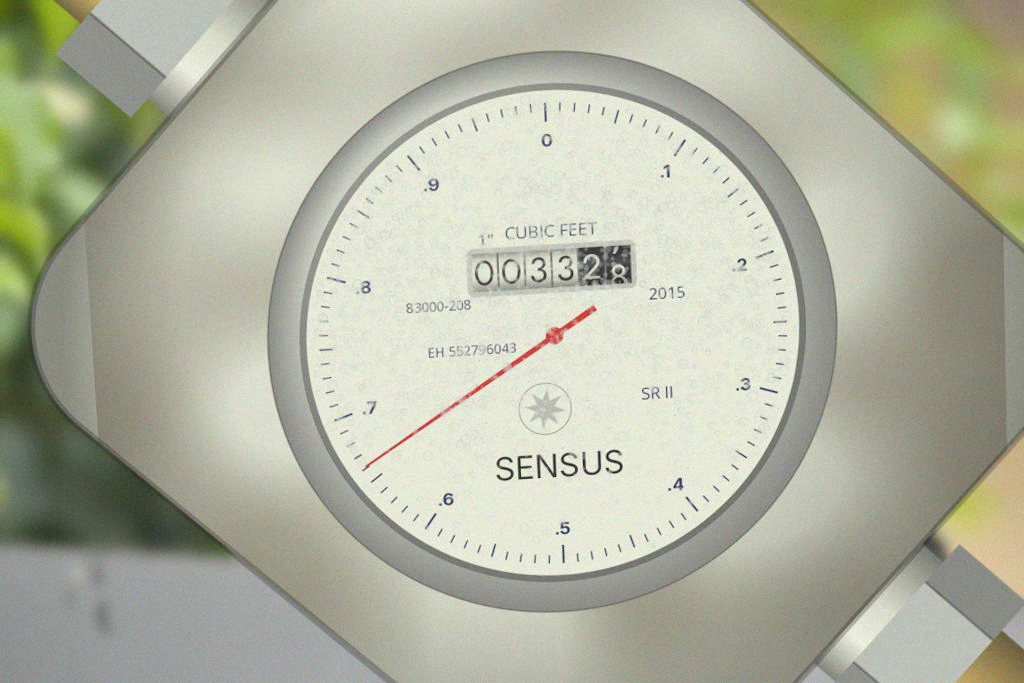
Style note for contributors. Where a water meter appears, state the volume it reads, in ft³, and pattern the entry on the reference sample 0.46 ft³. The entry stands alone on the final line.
3327.66 ft³
